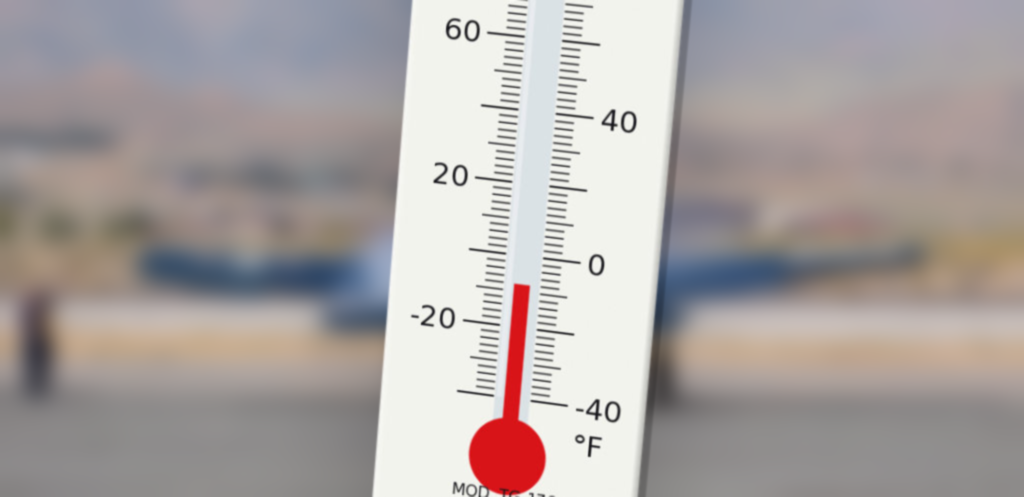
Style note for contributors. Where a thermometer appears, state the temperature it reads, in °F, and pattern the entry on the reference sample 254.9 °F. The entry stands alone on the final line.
-8 °F
